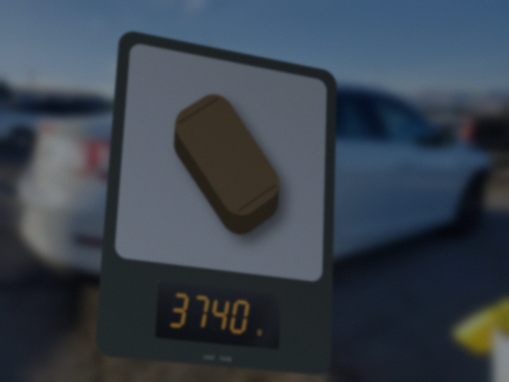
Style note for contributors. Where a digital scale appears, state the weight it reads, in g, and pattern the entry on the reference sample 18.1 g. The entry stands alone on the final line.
3740 g
